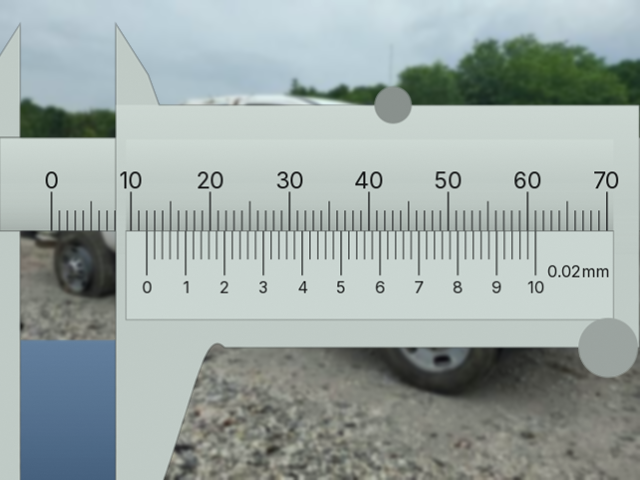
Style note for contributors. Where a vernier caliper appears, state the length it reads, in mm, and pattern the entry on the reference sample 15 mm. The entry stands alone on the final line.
12.0 mm
